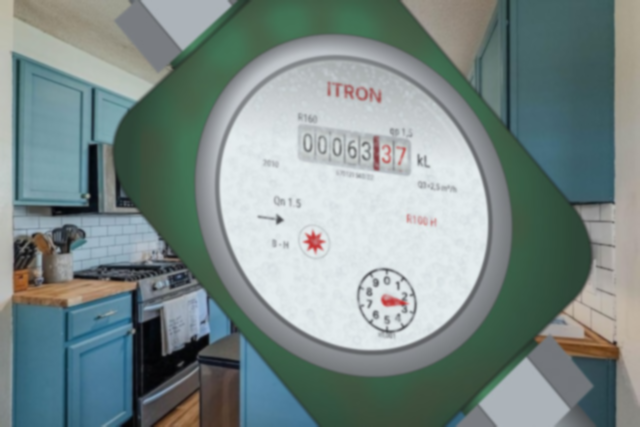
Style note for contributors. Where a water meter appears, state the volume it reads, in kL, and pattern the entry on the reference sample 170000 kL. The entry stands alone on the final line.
63.372 kL
